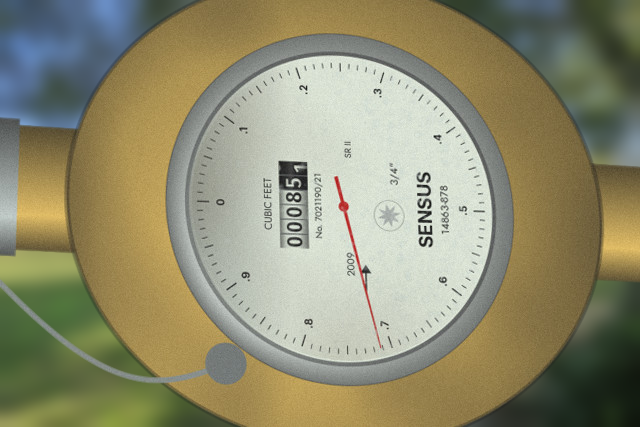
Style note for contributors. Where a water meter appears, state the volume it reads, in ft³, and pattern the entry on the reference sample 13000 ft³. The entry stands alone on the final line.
850.71 ft³
